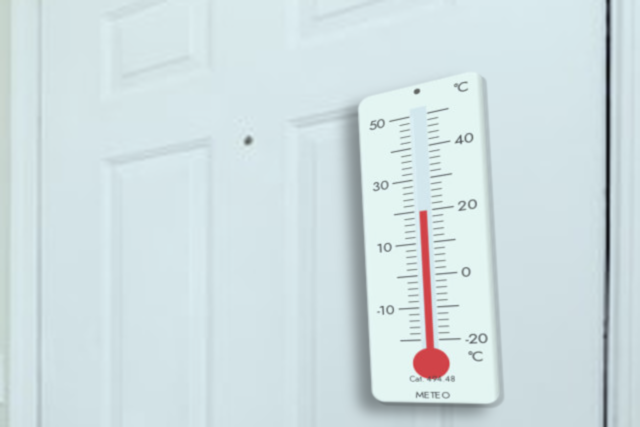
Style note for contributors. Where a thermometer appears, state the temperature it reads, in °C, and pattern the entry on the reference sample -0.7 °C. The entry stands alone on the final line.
20 °C
